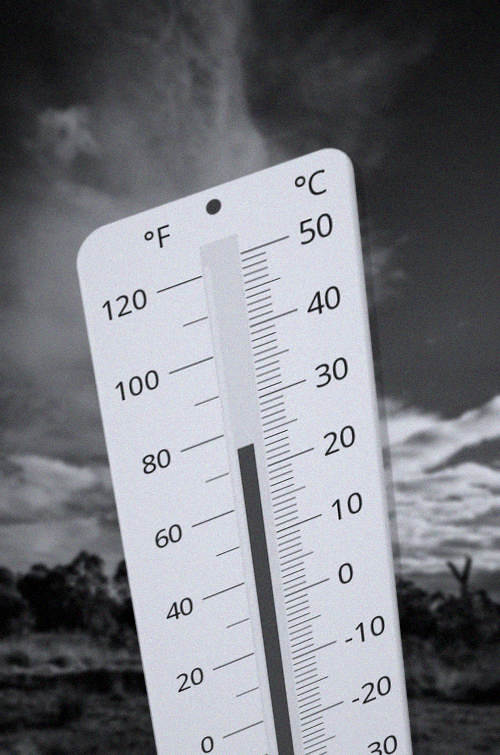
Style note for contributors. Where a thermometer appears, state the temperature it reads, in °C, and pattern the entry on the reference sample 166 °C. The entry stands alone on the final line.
24 °C
